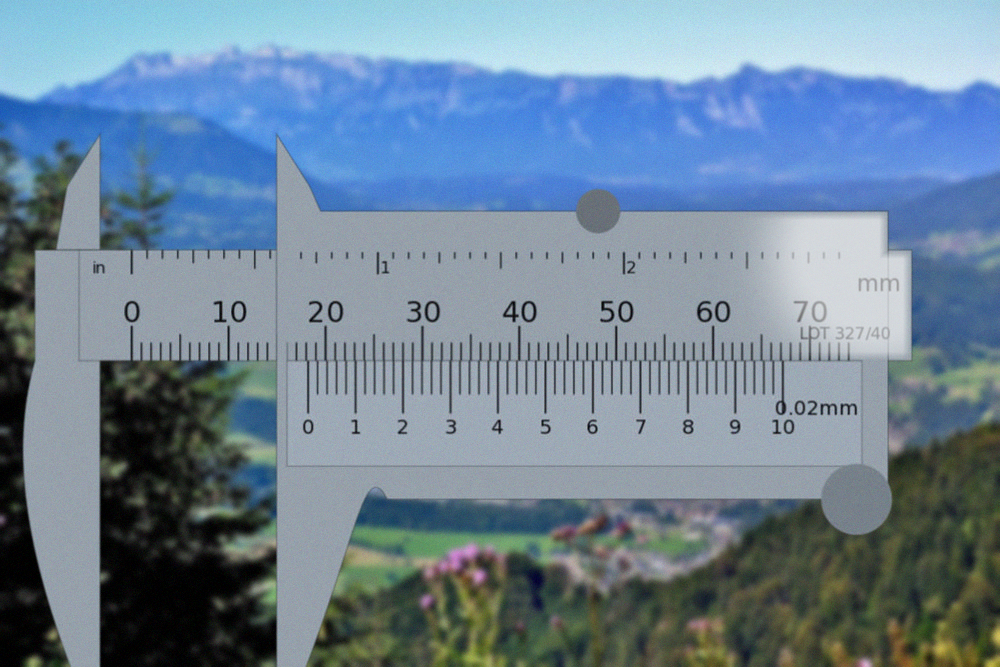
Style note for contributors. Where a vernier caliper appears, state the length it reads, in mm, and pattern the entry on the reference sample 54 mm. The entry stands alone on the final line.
18.2 mm
